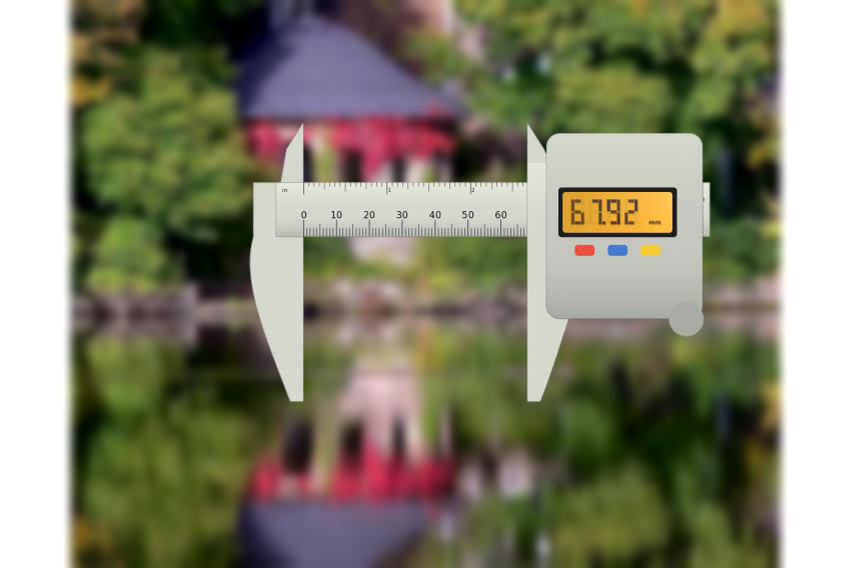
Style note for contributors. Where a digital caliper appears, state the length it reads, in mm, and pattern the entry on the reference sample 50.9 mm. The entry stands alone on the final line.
67.92 mm
